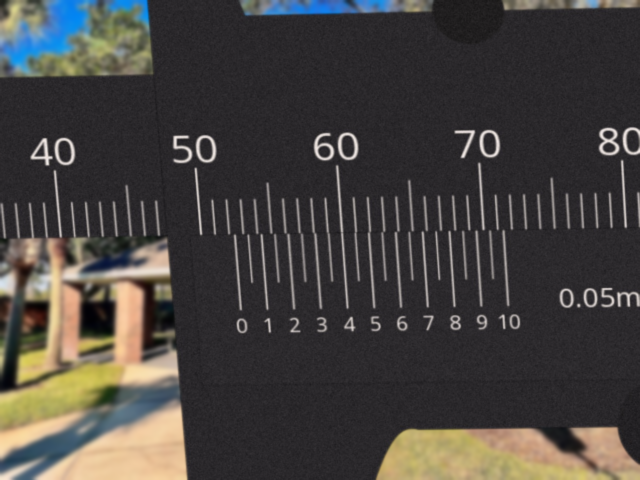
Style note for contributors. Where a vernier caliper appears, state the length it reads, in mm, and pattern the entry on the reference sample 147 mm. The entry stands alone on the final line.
52.4 mm
